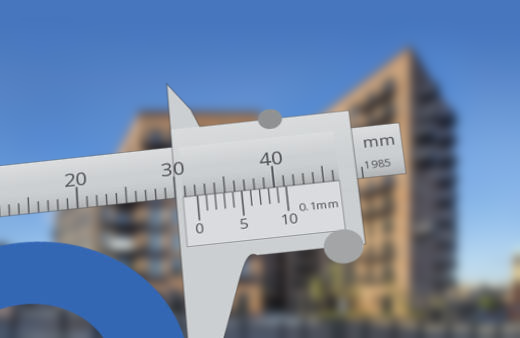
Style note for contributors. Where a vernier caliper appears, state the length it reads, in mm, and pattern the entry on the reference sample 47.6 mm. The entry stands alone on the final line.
32.2 mm
